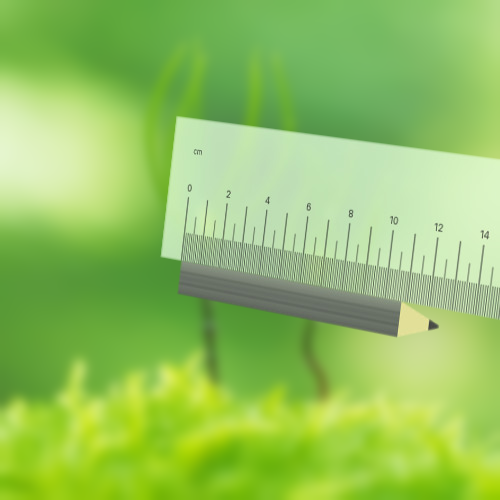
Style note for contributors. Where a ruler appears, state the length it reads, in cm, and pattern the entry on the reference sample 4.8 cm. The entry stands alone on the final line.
12.5 cm
